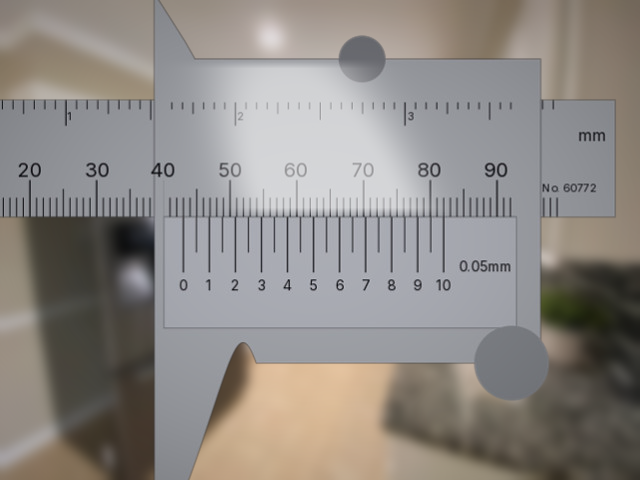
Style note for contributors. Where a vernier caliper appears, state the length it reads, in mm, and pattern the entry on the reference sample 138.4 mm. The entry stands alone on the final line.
43.0 mm
